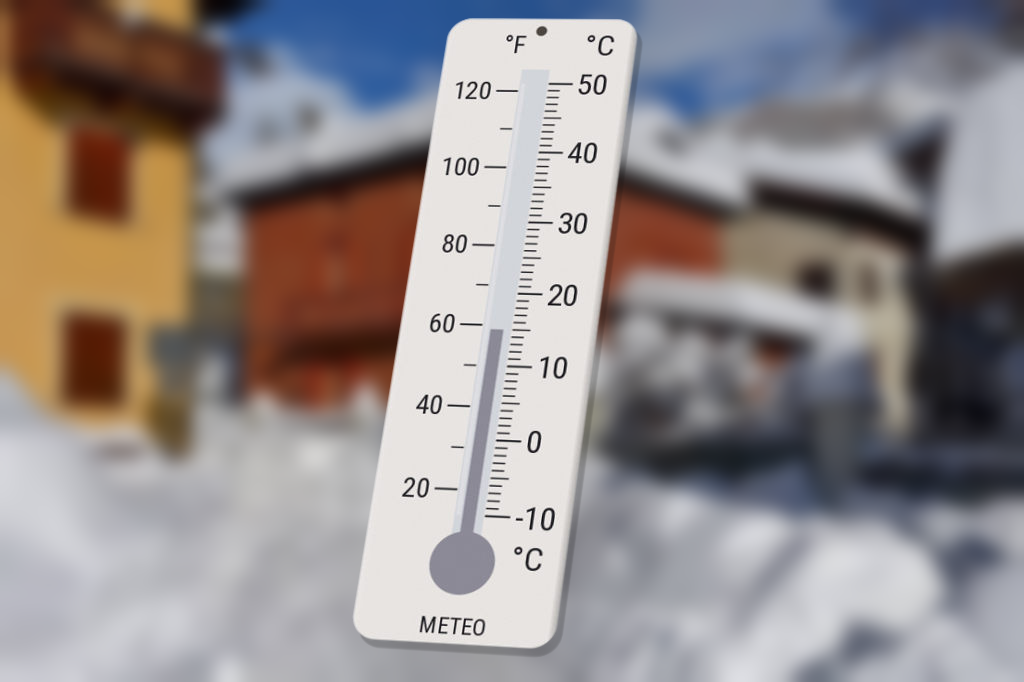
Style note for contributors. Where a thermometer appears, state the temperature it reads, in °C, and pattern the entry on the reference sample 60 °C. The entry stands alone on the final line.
15 °C
